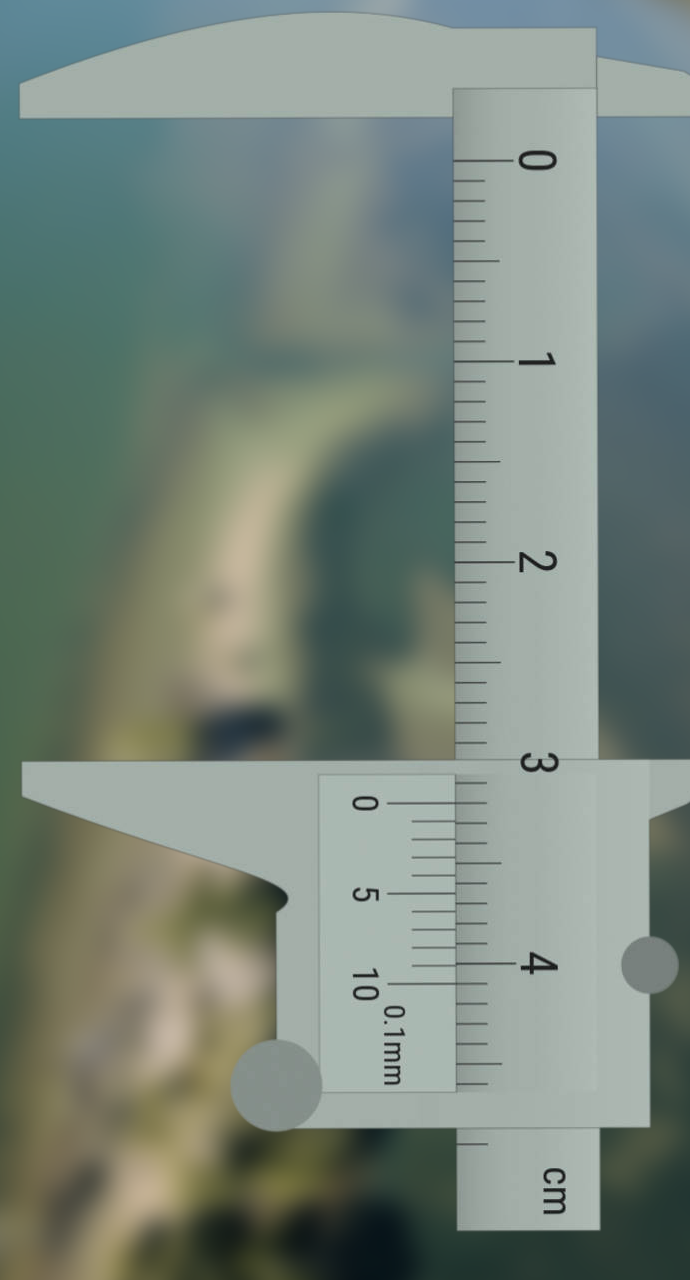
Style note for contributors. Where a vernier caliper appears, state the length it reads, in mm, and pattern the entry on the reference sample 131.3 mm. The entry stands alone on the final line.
32.0 mm
